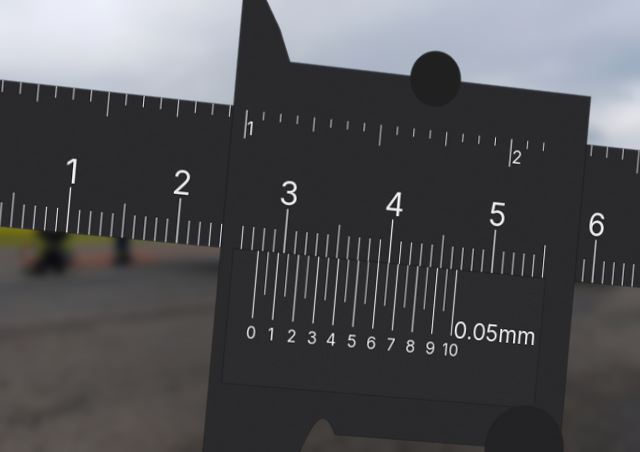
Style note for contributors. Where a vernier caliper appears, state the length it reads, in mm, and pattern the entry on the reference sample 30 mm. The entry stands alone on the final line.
27.6 mm
